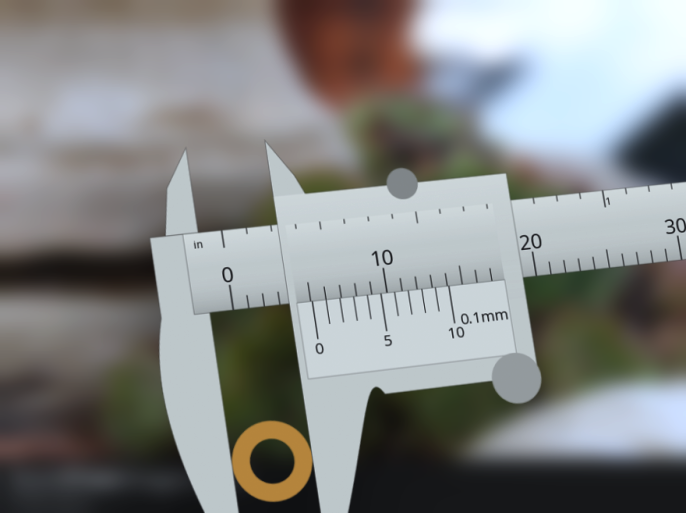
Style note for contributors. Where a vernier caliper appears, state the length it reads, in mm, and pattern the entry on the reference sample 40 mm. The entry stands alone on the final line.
5.1 mm
